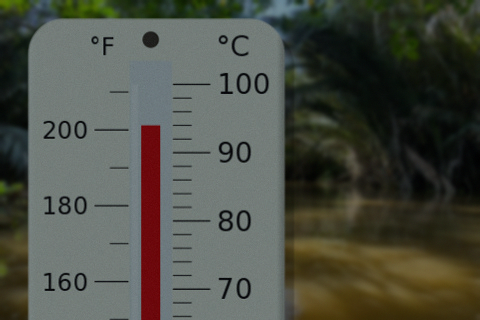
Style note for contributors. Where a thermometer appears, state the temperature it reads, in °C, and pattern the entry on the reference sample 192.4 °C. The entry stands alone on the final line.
94 °C
